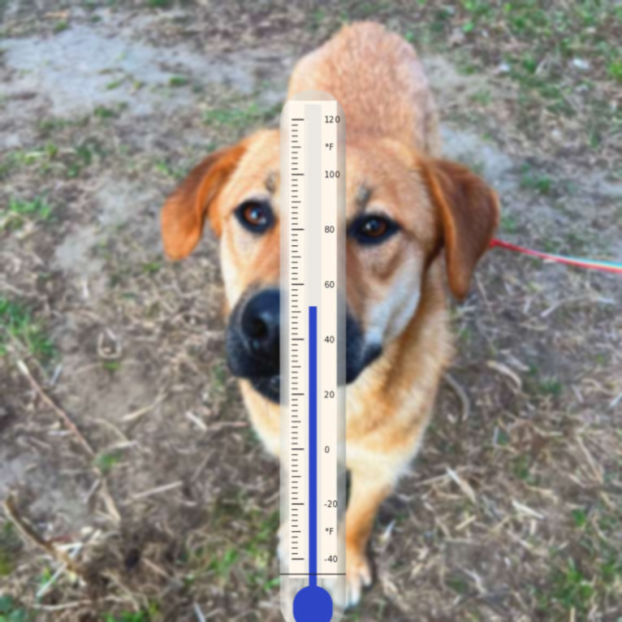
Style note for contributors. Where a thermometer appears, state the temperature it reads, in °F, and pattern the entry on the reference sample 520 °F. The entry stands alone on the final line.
52 °F
